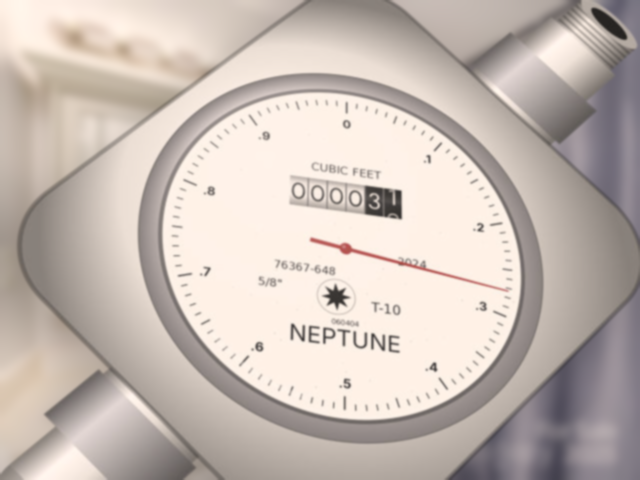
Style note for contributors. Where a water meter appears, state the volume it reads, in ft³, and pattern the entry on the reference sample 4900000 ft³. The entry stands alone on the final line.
31.27 ft³
